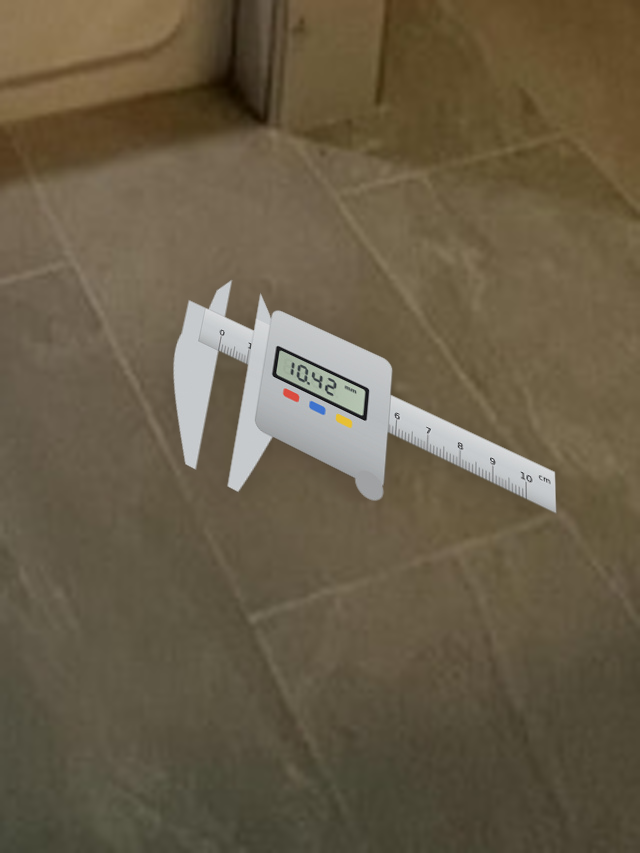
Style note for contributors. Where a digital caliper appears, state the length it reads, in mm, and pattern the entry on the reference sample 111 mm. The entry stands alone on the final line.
10.42 mm
